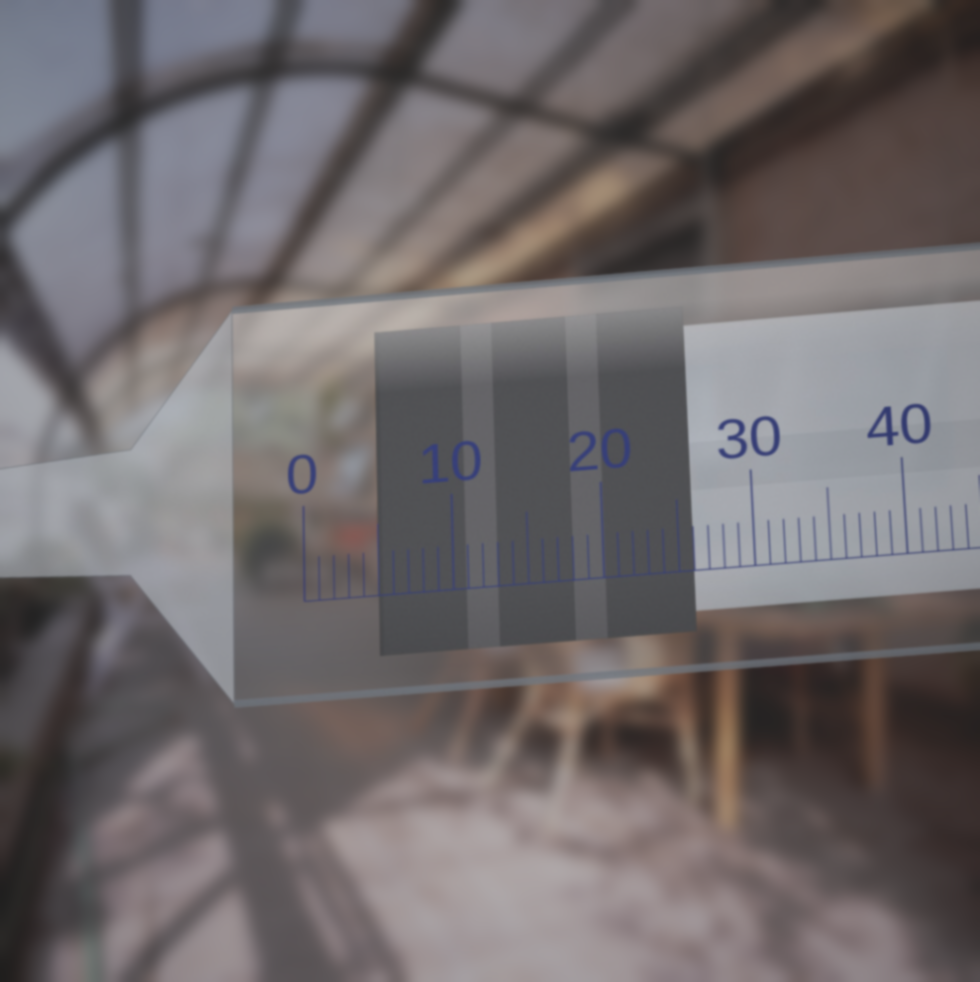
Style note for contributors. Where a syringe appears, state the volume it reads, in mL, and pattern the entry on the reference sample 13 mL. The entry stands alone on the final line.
5 mL
